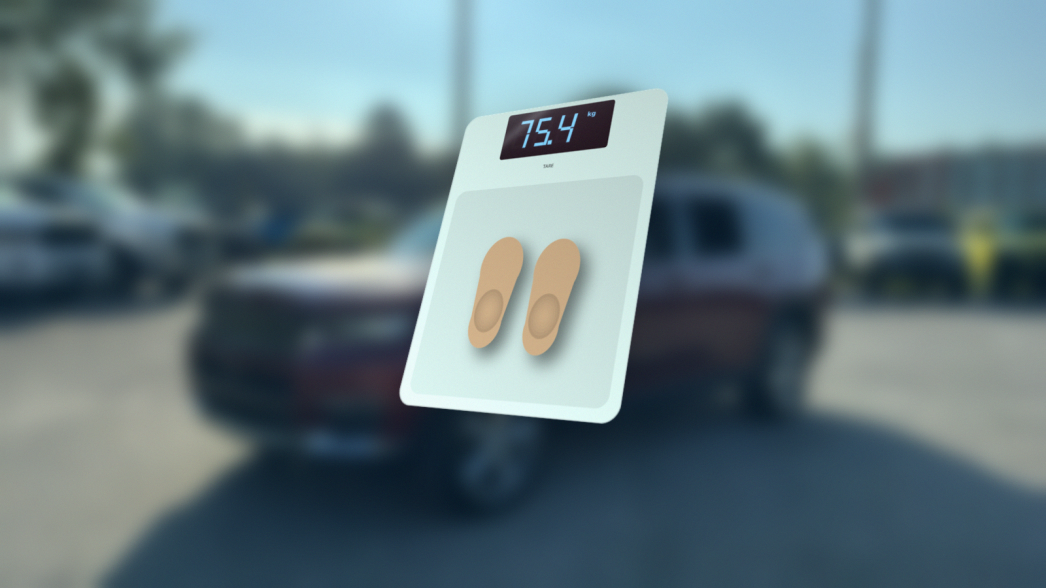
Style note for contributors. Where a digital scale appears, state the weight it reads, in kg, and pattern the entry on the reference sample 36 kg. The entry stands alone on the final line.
75.4 kg
